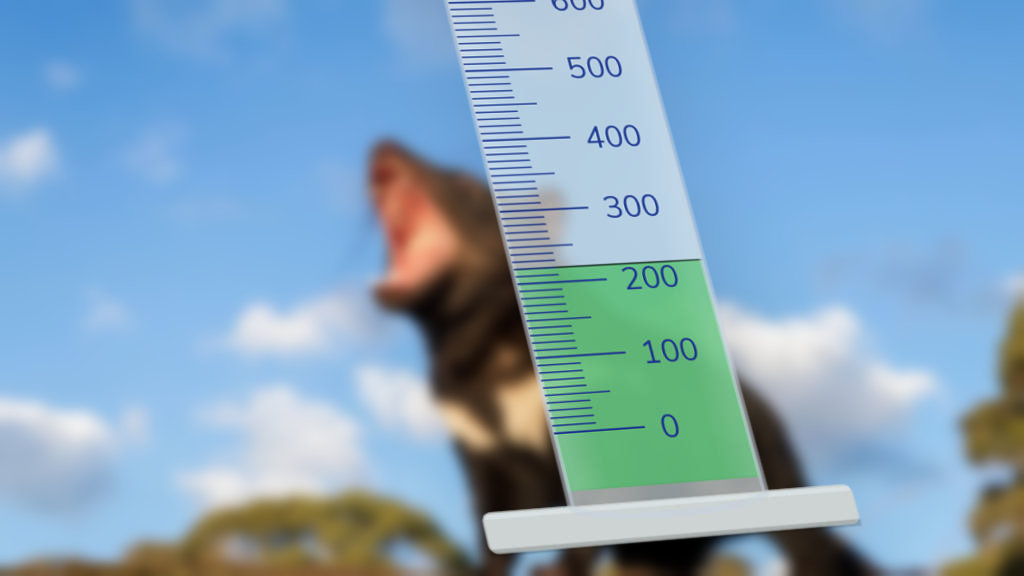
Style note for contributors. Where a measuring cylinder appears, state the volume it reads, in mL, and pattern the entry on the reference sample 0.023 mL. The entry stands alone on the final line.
220 mL
